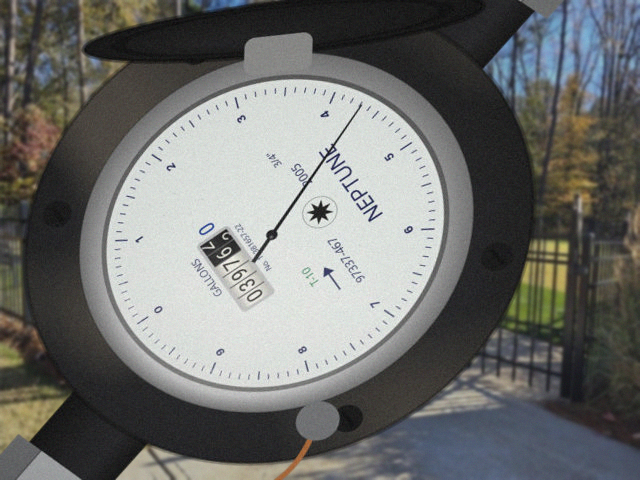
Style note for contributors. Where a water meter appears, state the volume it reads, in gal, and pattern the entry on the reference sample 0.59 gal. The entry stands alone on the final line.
397624.3 gal
